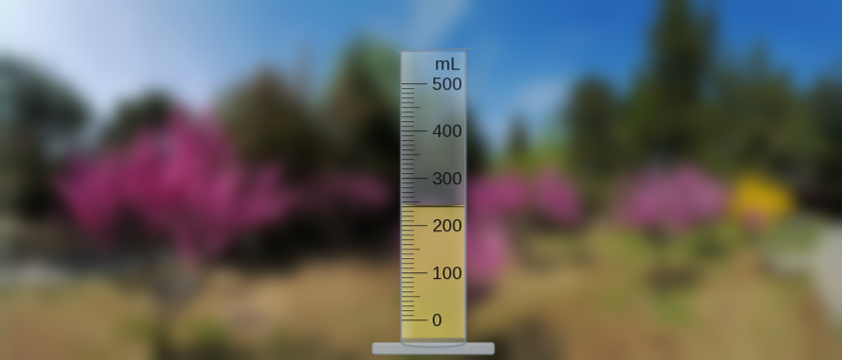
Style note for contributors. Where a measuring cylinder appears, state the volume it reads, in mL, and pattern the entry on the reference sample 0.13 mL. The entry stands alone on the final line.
240 mL
